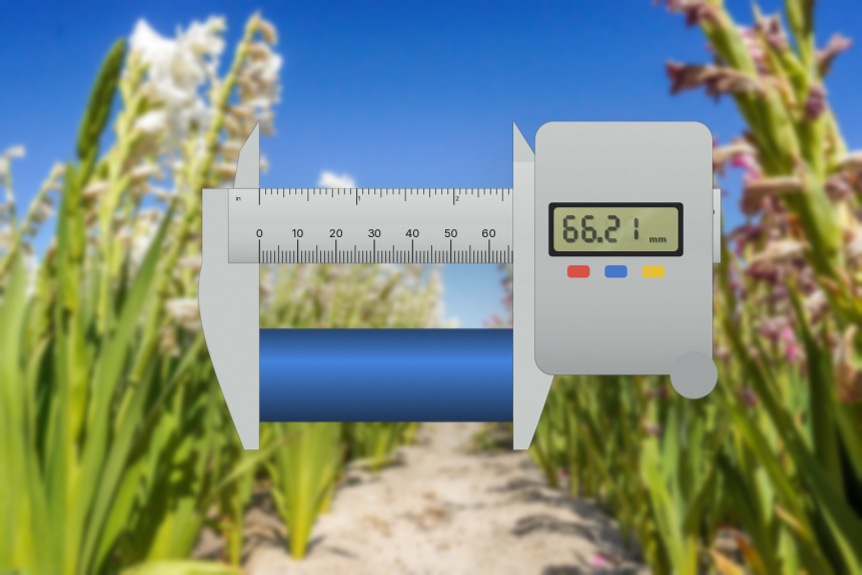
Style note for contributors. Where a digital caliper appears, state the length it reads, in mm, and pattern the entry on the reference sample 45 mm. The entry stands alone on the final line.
66.21 mm
